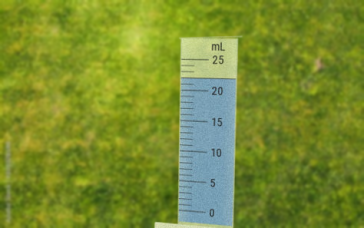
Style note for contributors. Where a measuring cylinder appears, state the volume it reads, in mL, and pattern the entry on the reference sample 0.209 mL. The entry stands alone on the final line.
22 mL
